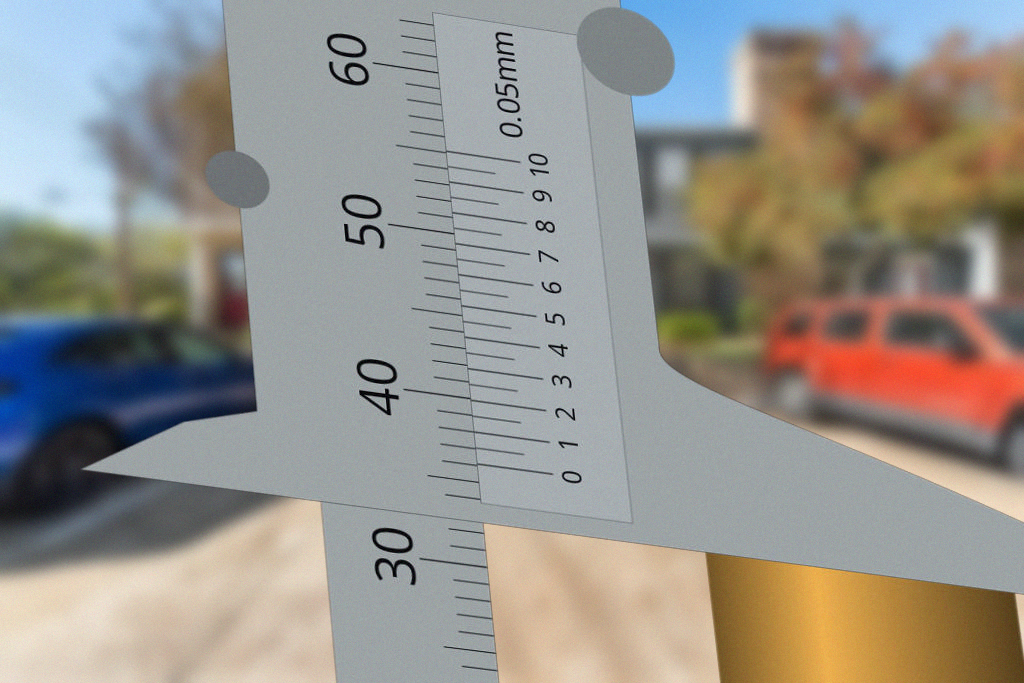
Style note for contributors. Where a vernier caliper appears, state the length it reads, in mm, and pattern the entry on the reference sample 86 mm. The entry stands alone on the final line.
36.1 mm
